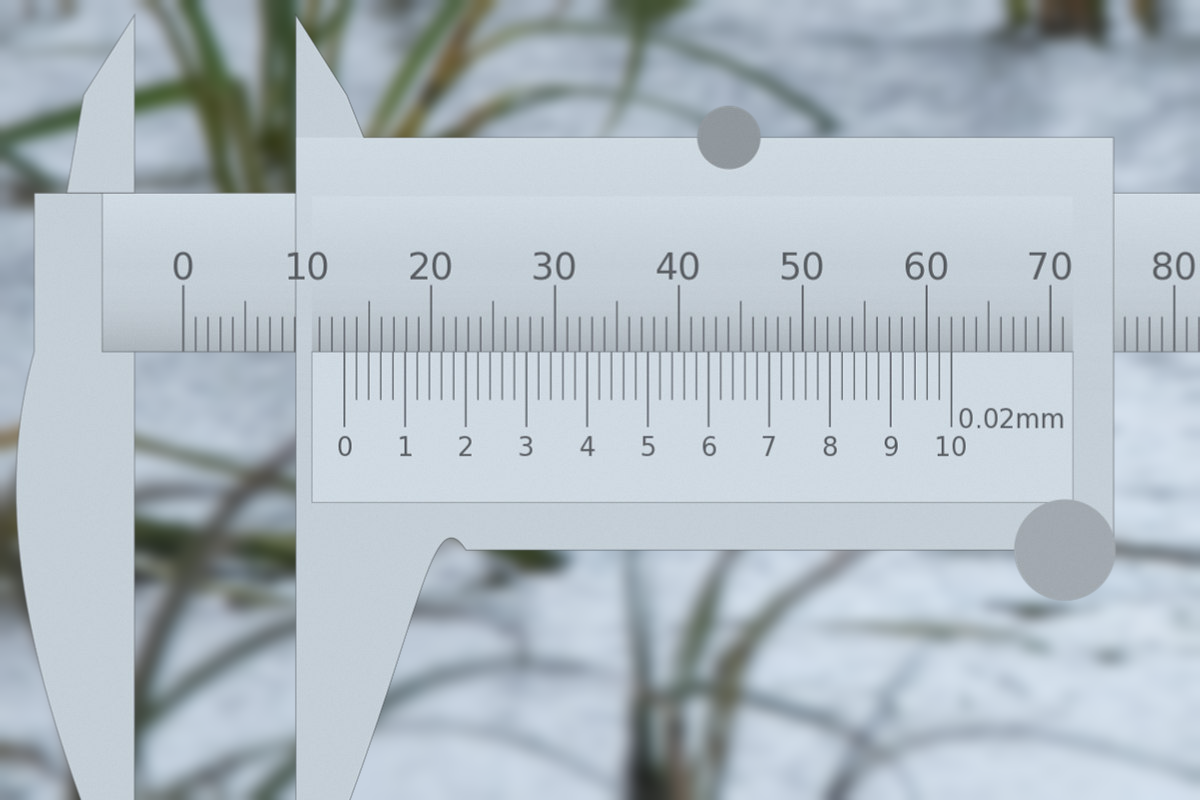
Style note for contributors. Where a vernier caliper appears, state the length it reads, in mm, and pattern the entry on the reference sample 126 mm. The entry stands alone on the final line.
13.0 mm
